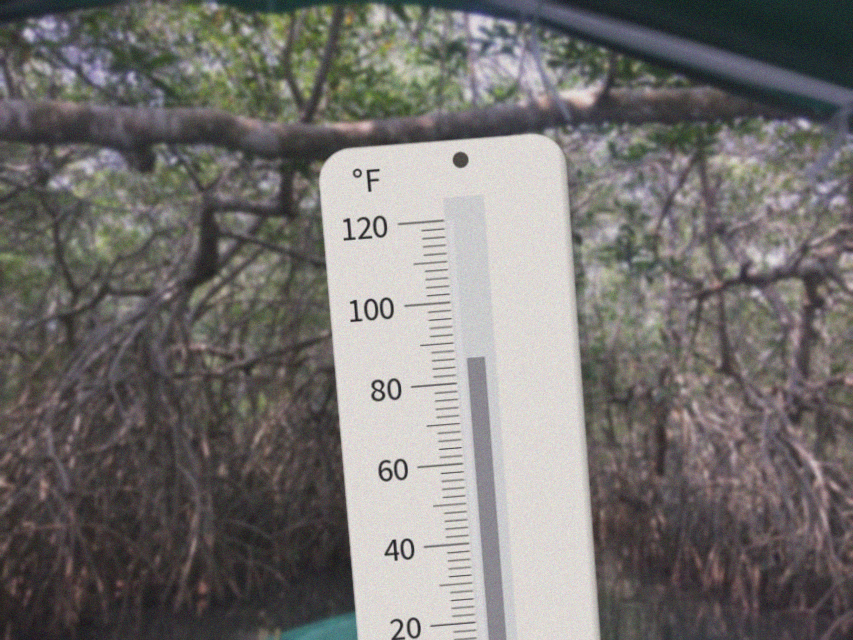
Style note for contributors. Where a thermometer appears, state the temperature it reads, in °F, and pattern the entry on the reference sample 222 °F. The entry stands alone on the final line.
86 °F
